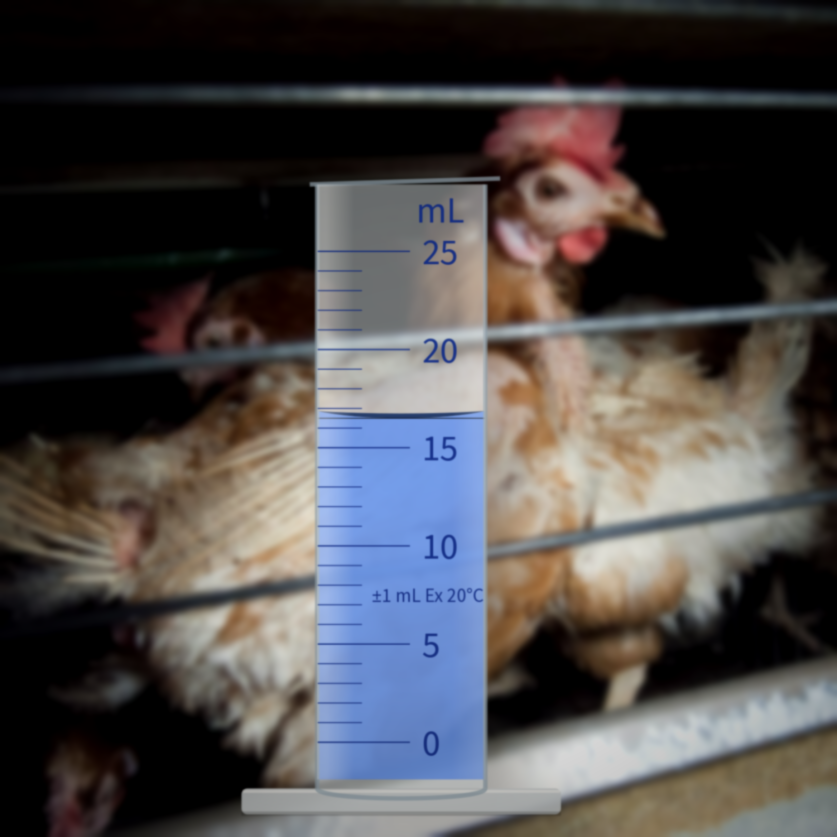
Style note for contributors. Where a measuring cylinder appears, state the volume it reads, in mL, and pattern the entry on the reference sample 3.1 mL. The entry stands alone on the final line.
16.5 mL
